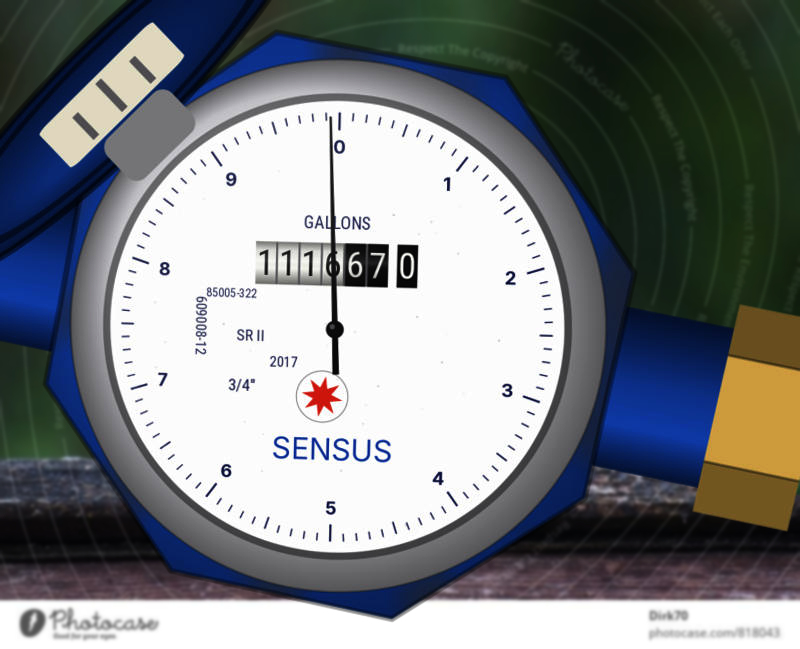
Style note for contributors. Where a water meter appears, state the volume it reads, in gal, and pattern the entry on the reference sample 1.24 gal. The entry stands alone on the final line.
1116669.9 gal
